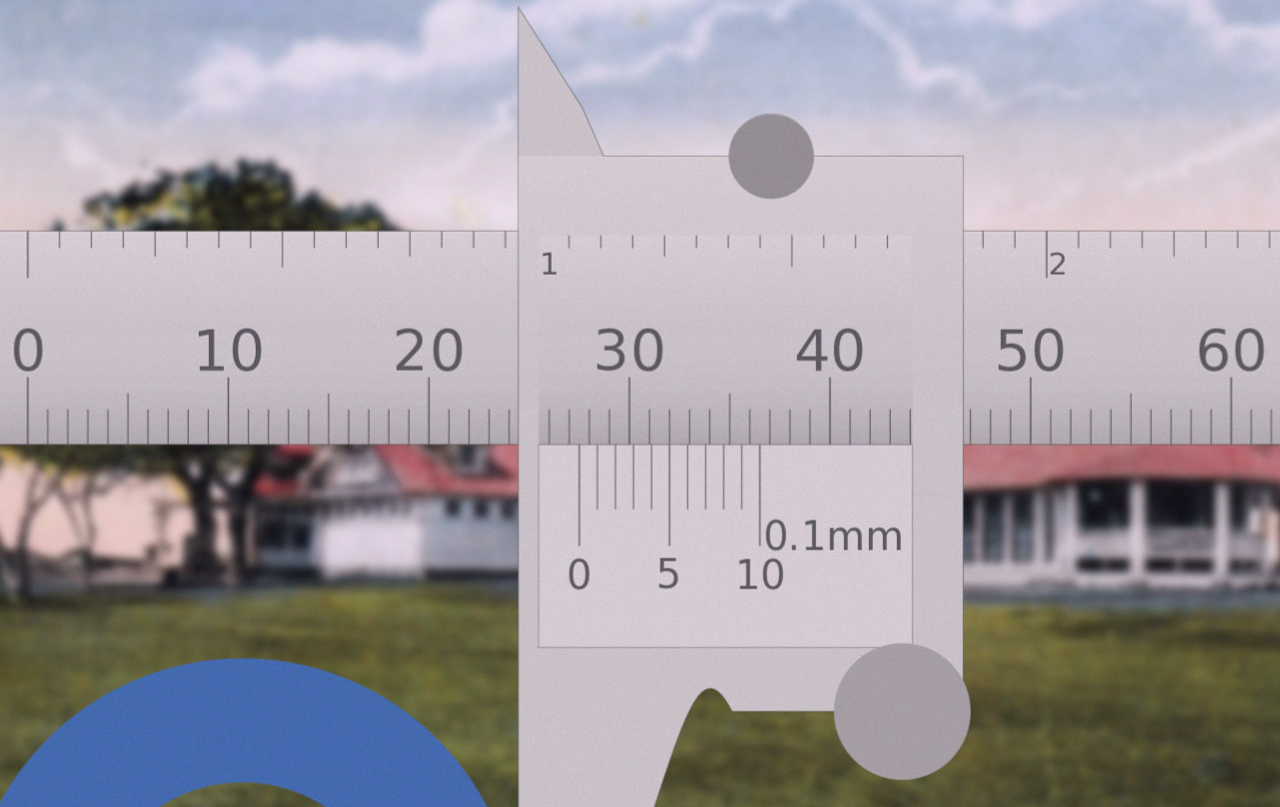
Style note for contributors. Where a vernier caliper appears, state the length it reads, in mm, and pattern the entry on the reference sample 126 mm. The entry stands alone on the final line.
27.5 mm
